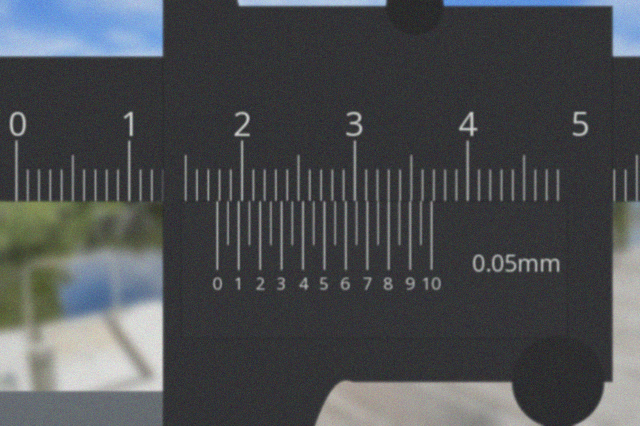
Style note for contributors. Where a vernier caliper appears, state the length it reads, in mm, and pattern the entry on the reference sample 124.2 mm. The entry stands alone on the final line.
17.8 mm
